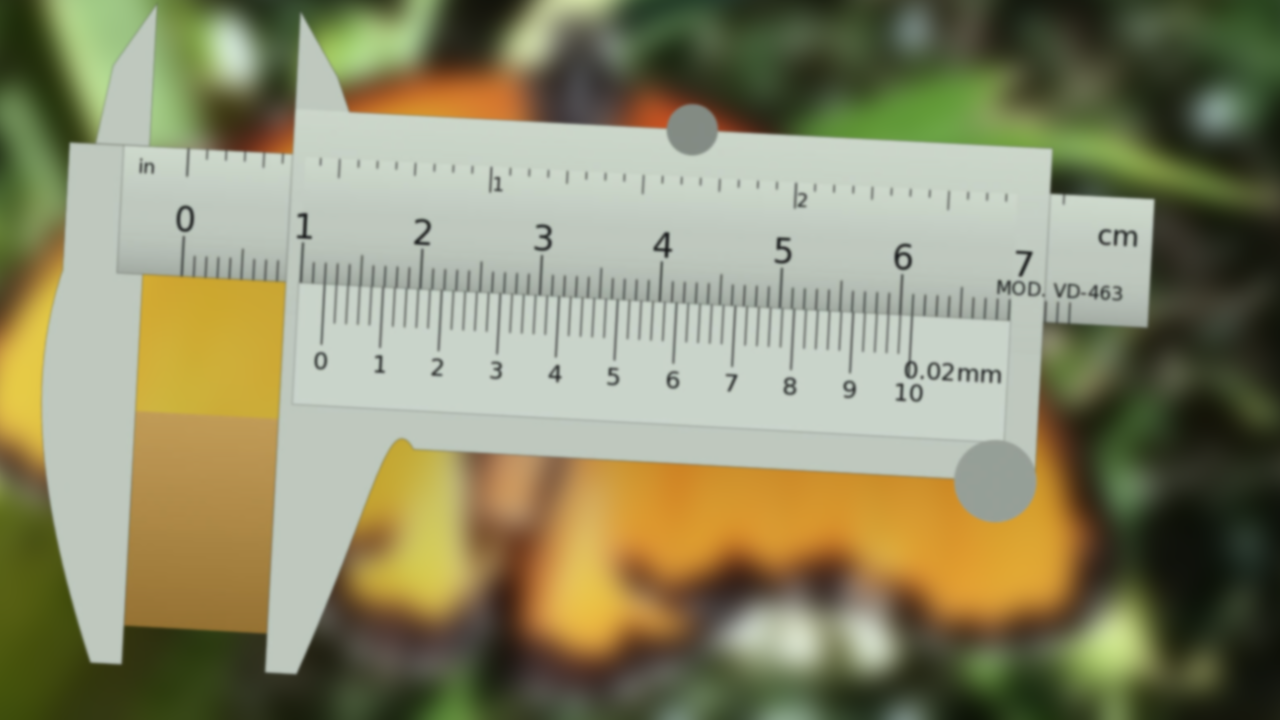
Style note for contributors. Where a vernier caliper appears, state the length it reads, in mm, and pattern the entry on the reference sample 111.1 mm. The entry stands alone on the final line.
12.0 mm
